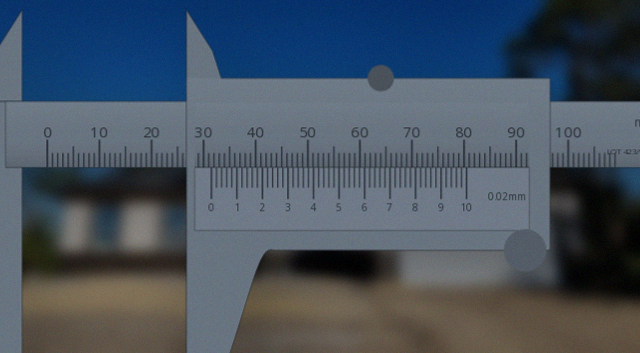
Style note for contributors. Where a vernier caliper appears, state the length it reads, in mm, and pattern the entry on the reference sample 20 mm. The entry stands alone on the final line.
31.5 mm
